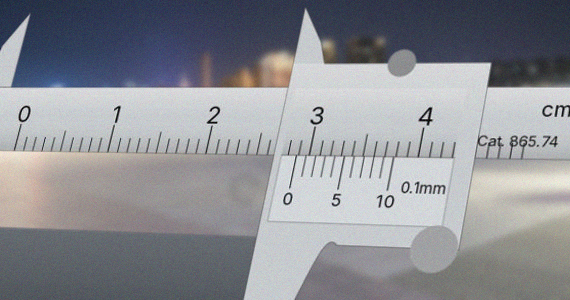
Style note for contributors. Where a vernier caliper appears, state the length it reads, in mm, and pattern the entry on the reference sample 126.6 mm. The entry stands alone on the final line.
28.8 mm
